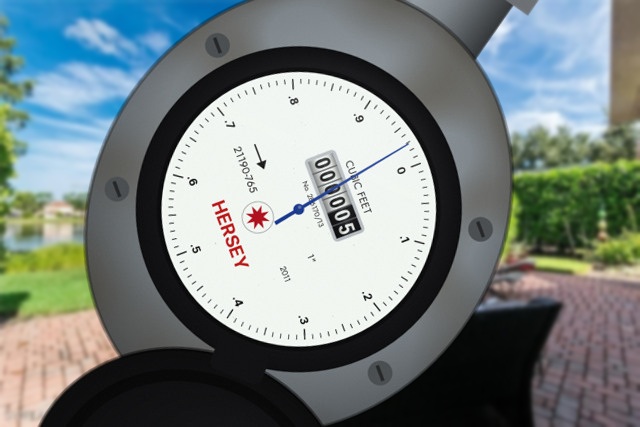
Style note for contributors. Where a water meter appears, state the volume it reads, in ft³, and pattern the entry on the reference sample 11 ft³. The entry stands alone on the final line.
4.97 ft³
